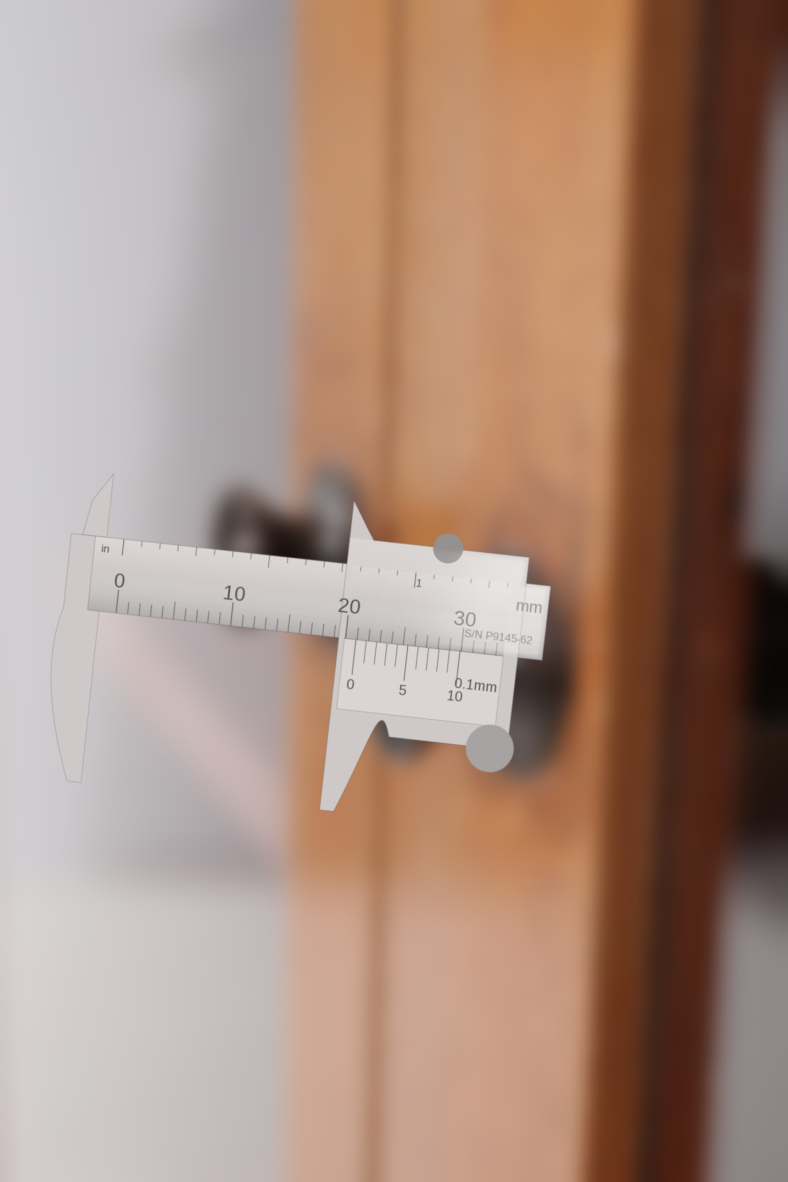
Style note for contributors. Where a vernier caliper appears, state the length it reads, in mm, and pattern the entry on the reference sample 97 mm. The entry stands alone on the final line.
20.9 mm
